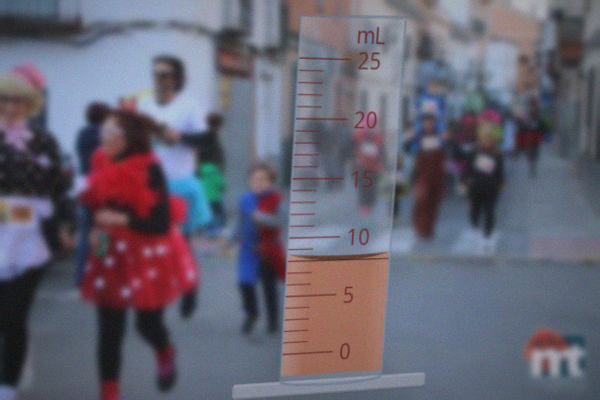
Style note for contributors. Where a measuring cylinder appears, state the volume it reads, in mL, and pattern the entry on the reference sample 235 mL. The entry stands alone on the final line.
8 mL
